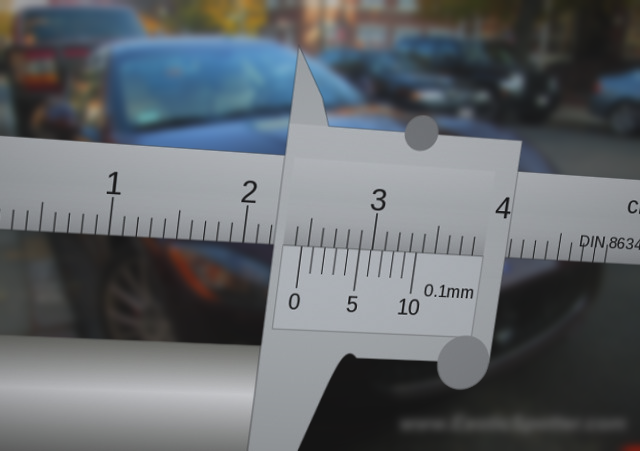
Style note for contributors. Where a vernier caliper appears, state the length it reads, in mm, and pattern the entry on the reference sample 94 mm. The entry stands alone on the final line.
24.5 mm
